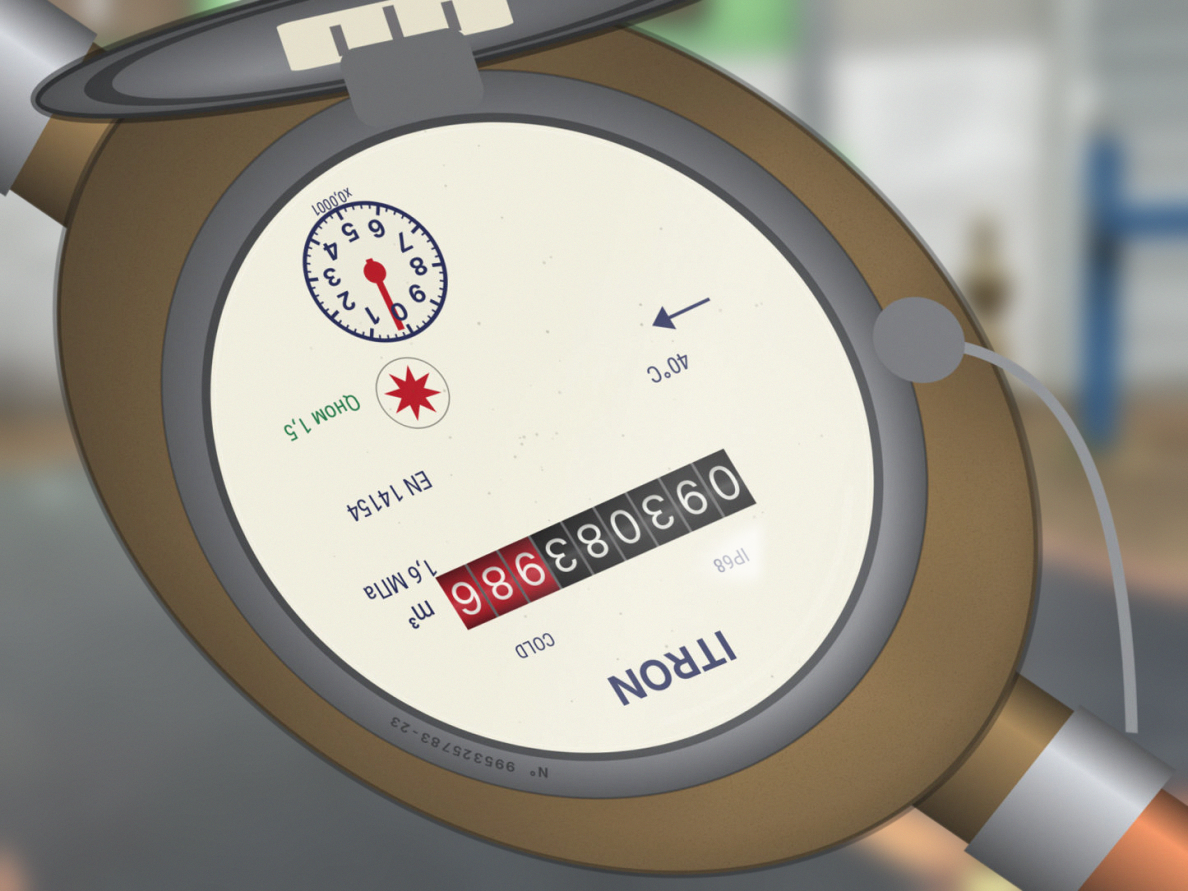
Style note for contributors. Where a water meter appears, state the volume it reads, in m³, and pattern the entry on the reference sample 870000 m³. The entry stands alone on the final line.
93083.9860 m³
